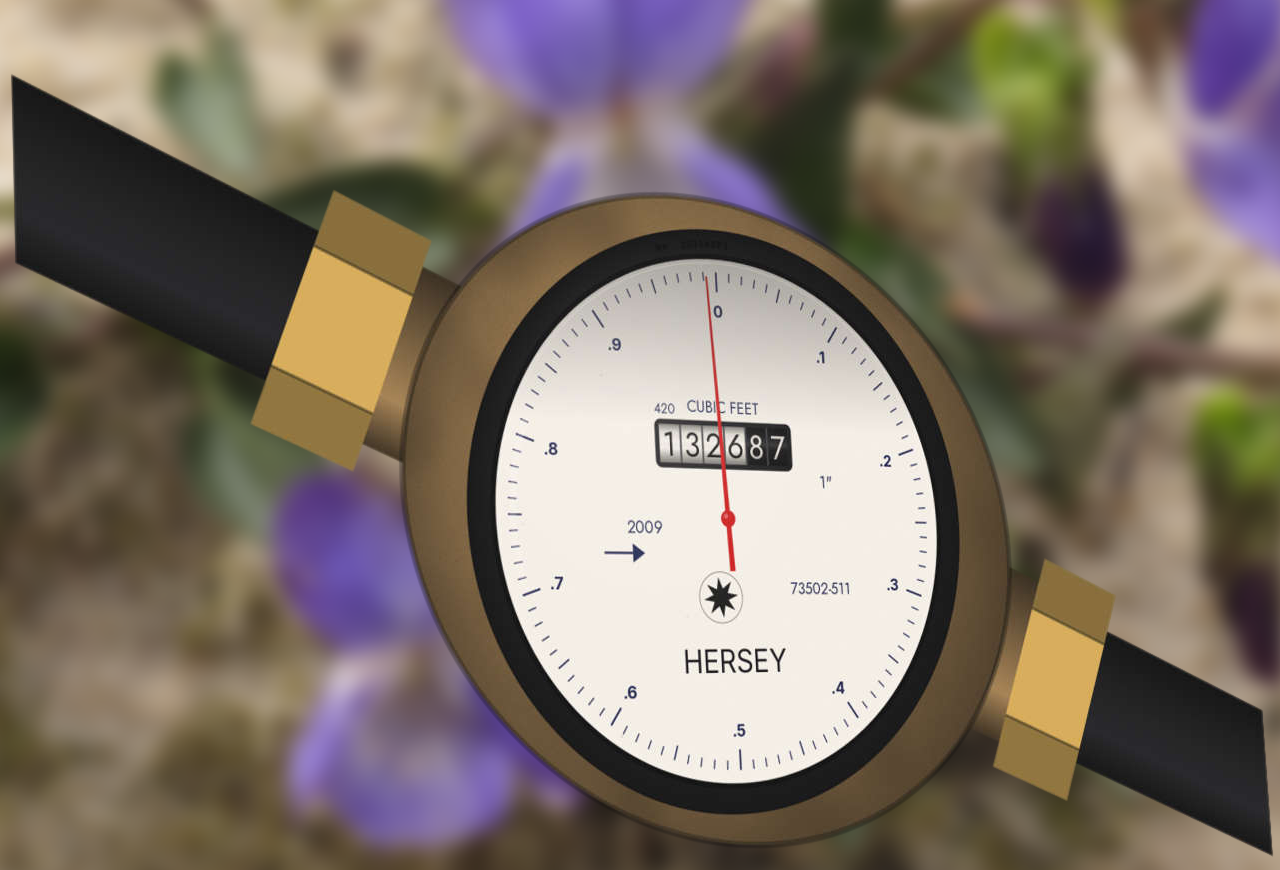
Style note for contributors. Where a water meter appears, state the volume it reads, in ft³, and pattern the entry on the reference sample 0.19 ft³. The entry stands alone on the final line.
132686.99 ft³
